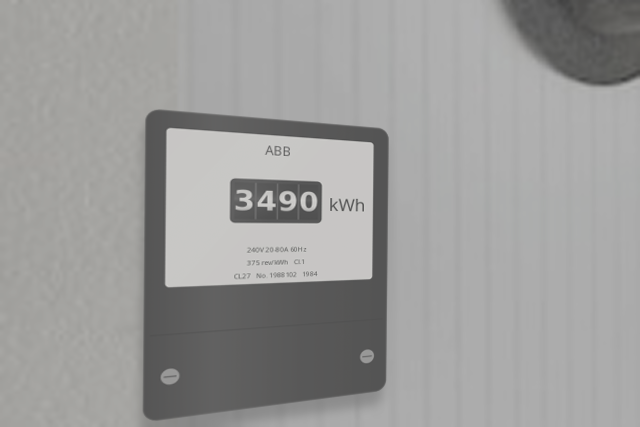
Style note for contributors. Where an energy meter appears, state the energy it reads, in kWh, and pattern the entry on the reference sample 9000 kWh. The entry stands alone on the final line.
3490 kWh
